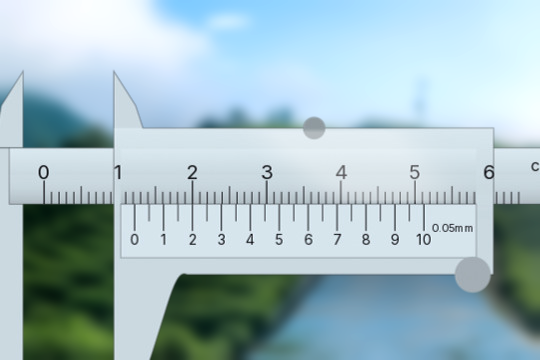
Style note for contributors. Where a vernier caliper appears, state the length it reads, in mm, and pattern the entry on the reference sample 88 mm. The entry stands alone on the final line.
12.2 mm
